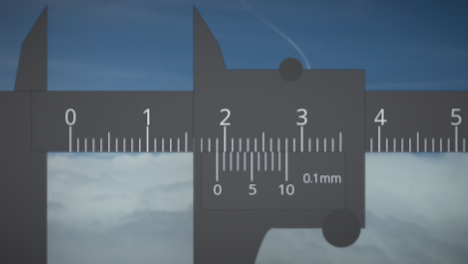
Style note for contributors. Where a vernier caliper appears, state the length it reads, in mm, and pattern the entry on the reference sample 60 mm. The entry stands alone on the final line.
19.0 mm
